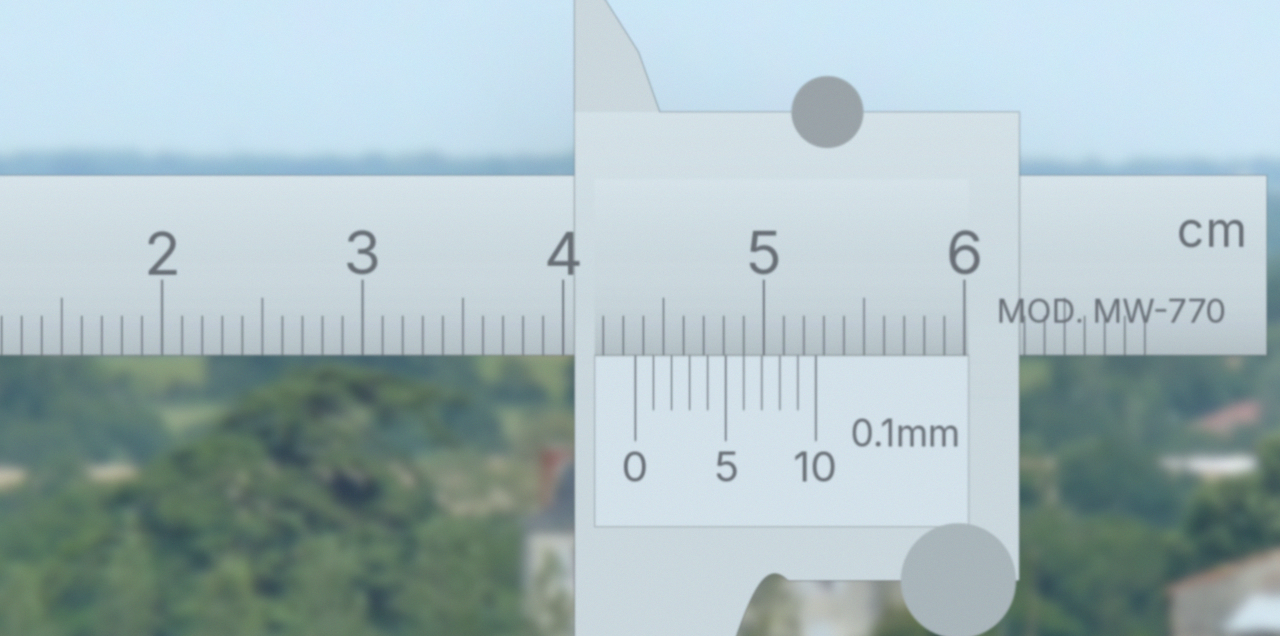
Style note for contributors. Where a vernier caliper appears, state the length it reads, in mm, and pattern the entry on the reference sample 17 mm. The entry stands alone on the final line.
43.6 mm
